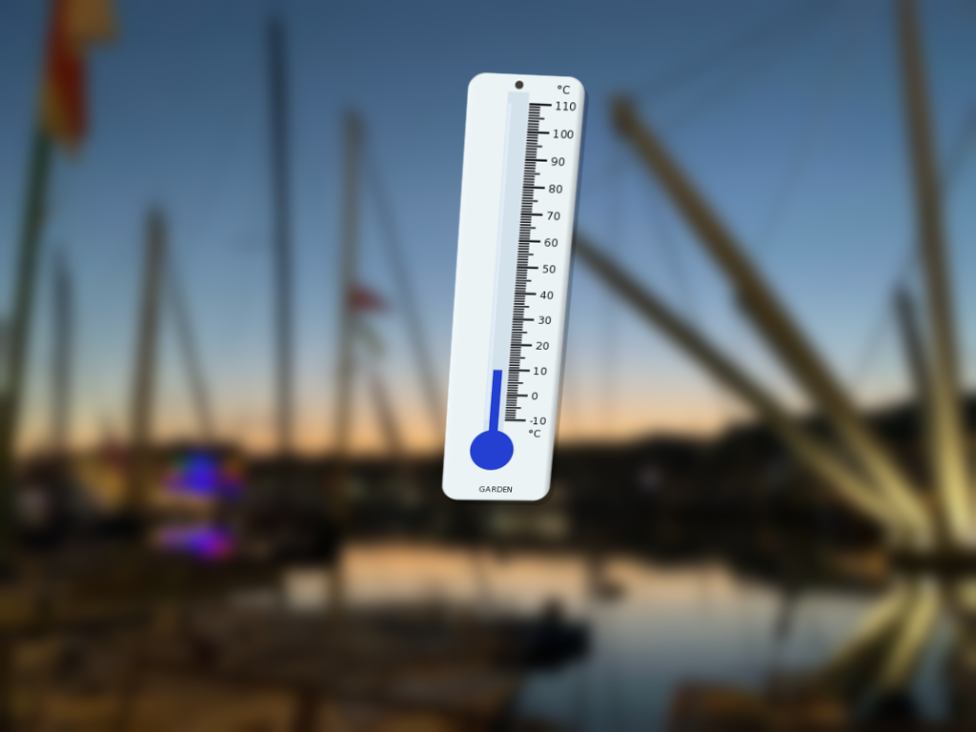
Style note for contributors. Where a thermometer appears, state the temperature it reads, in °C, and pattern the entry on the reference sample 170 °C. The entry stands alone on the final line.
10 °C
